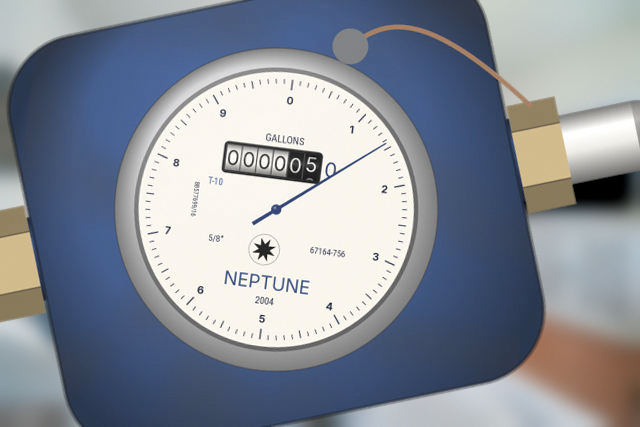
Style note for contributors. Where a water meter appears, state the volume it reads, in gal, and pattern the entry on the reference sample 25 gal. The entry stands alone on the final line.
51.4 gal
